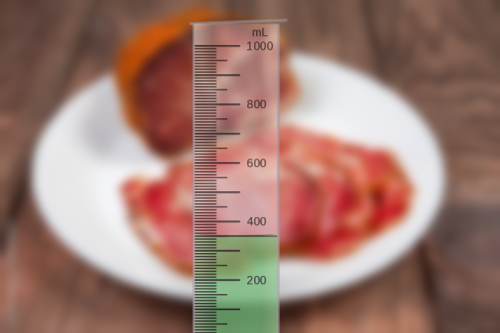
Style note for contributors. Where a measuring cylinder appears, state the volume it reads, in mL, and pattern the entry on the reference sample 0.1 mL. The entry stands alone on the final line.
350 mL
